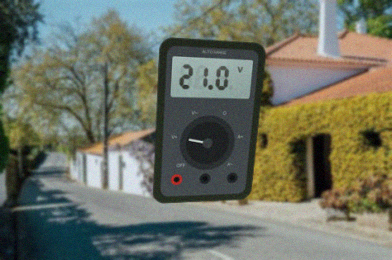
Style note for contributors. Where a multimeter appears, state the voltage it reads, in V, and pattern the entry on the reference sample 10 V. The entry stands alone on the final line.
21.0 V
